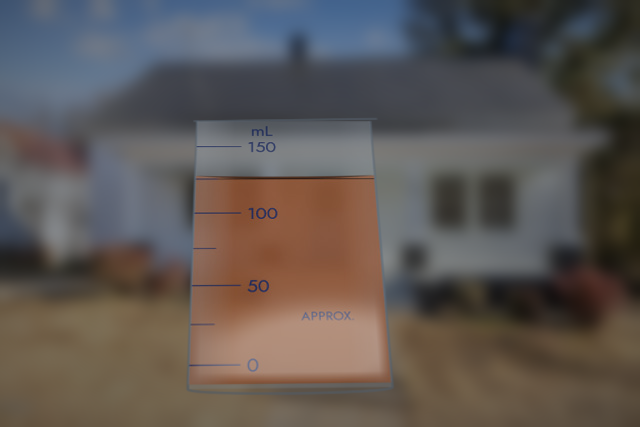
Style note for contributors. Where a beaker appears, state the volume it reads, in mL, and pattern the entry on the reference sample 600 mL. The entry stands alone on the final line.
125 mL
